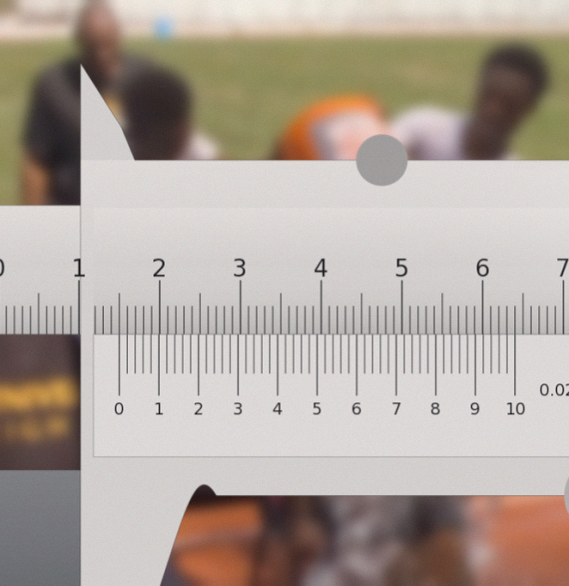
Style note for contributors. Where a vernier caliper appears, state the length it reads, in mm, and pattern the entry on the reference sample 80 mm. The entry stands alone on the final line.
15.0 mm
